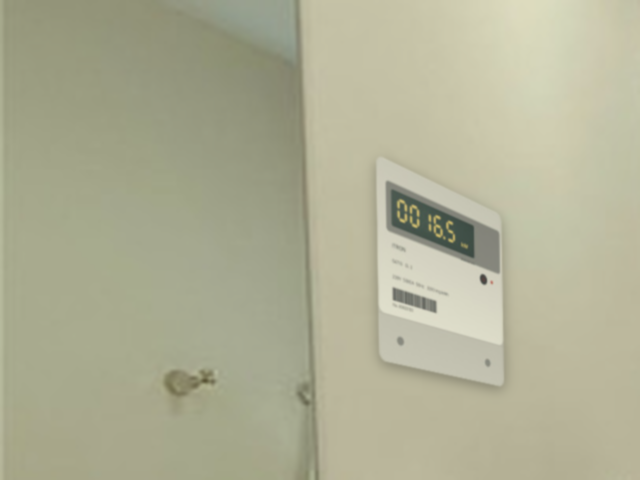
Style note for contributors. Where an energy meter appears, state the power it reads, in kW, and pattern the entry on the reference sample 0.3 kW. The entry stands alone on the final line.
16.5 kW
